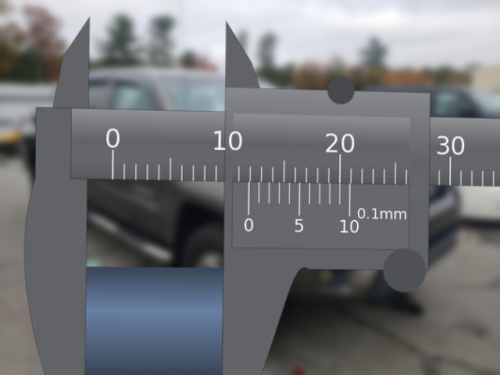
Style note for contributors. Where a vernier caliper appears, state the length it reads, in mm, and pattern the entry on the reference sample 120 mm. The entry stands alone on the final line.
11.9 mm
